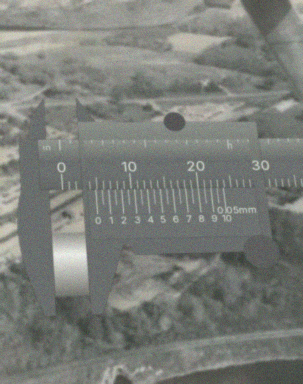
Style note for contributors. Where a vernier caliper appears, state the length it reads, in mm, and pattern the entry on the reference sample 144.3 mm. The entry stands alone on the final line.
4.8 mm
